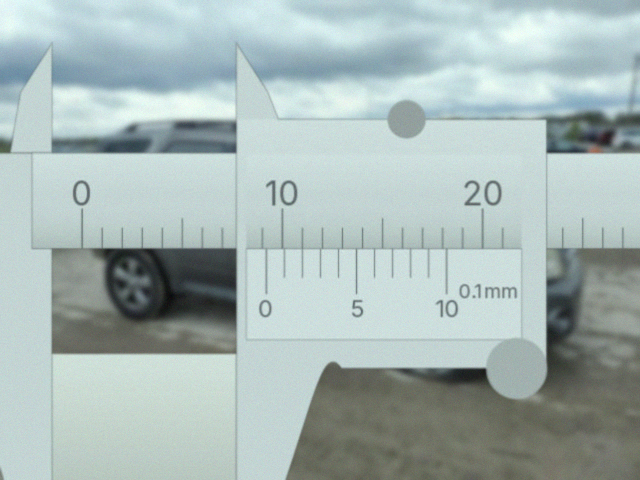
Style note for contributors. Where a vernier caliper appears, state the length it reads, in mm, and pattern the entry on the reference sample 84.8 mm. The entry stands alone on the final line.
9.2 mm
